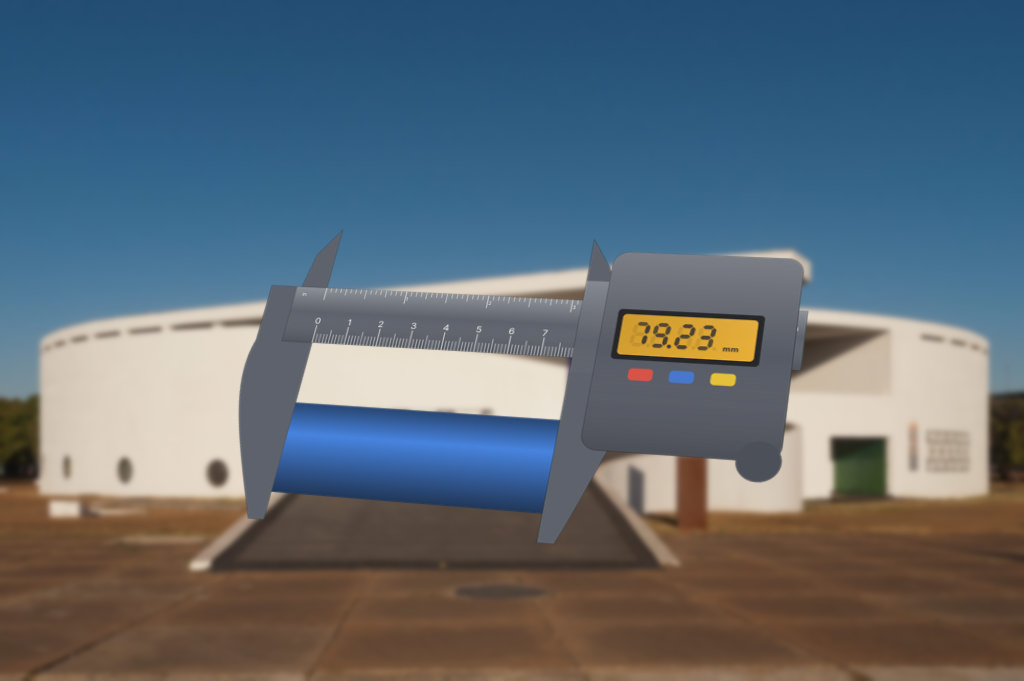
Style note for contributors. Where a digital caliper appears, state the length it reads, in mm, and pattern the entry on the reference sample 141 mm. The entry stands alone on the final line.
79.23 mm
